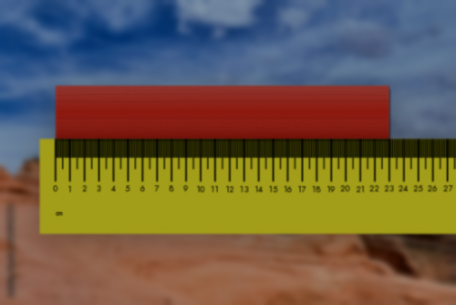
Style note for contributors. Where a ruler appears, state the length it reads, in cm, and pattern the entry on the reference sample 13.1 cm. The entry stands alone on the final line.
23 cm
